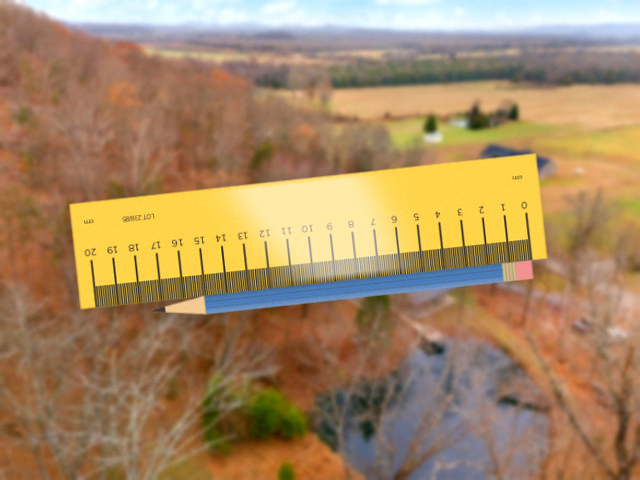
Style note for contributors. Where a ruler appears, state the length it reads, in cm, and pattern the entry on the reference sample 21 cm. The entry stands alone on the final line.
17.5 cm
